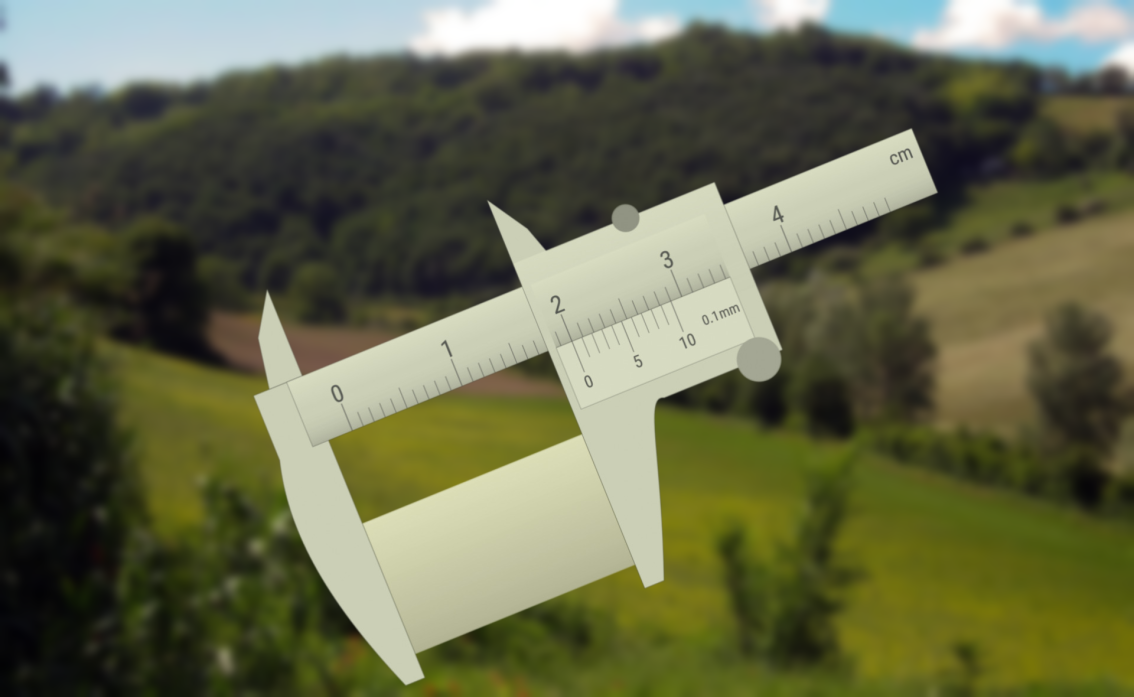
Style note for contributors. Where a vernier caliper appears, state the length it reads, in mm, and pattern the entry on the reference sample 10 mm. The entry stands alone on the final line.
20.0 mm
